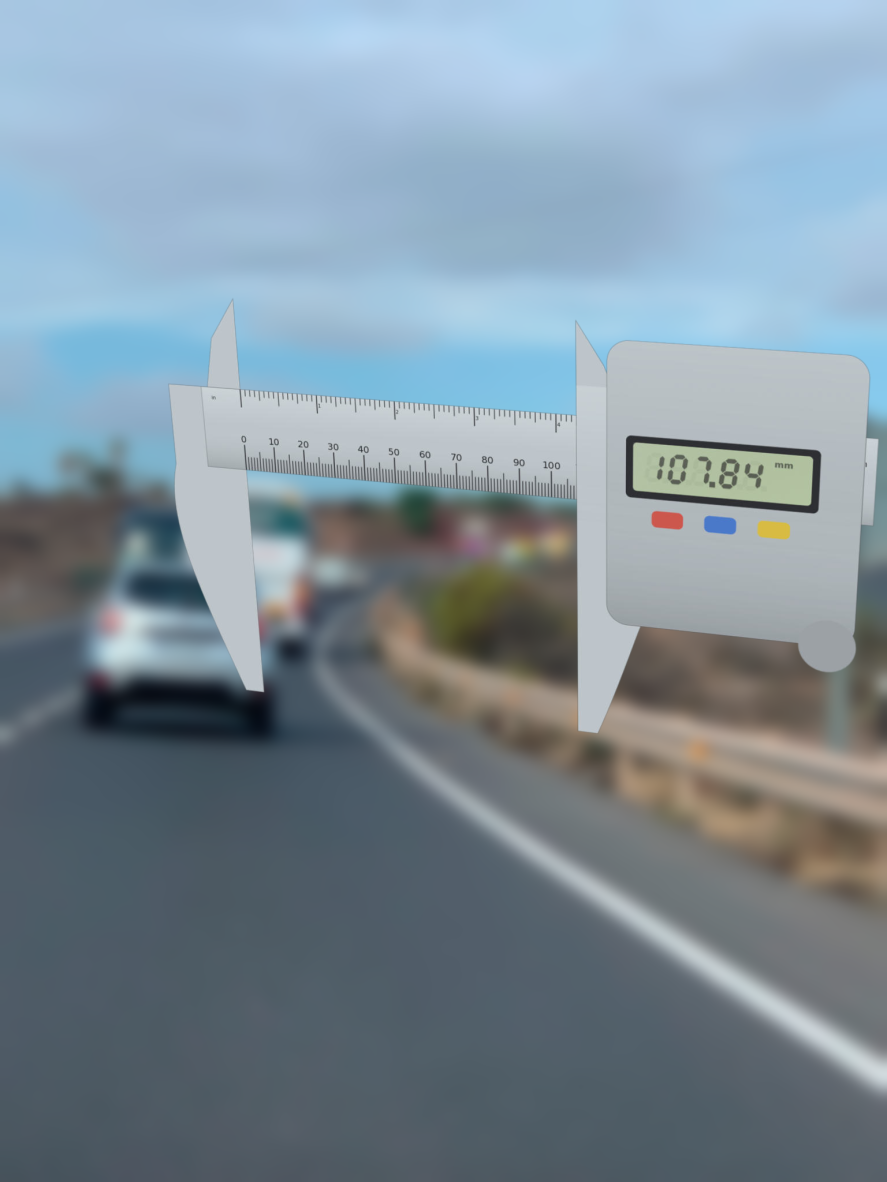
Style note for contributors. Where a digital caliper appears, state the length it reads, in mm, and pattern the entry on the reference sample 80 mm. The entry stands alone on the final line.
107.84 mm
